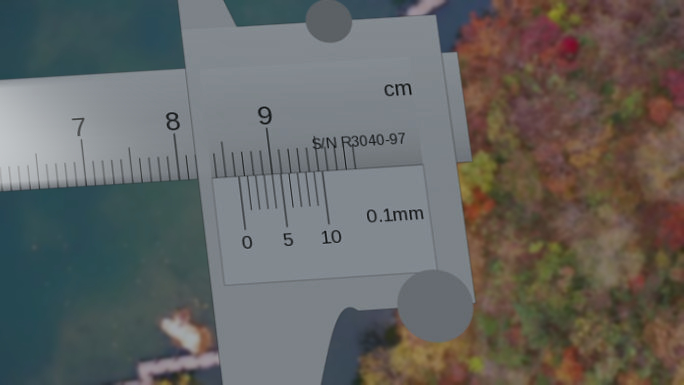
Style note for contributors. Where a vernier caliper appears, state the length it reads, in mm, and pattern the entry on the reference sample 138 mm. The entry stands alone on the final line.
86.4 mm
